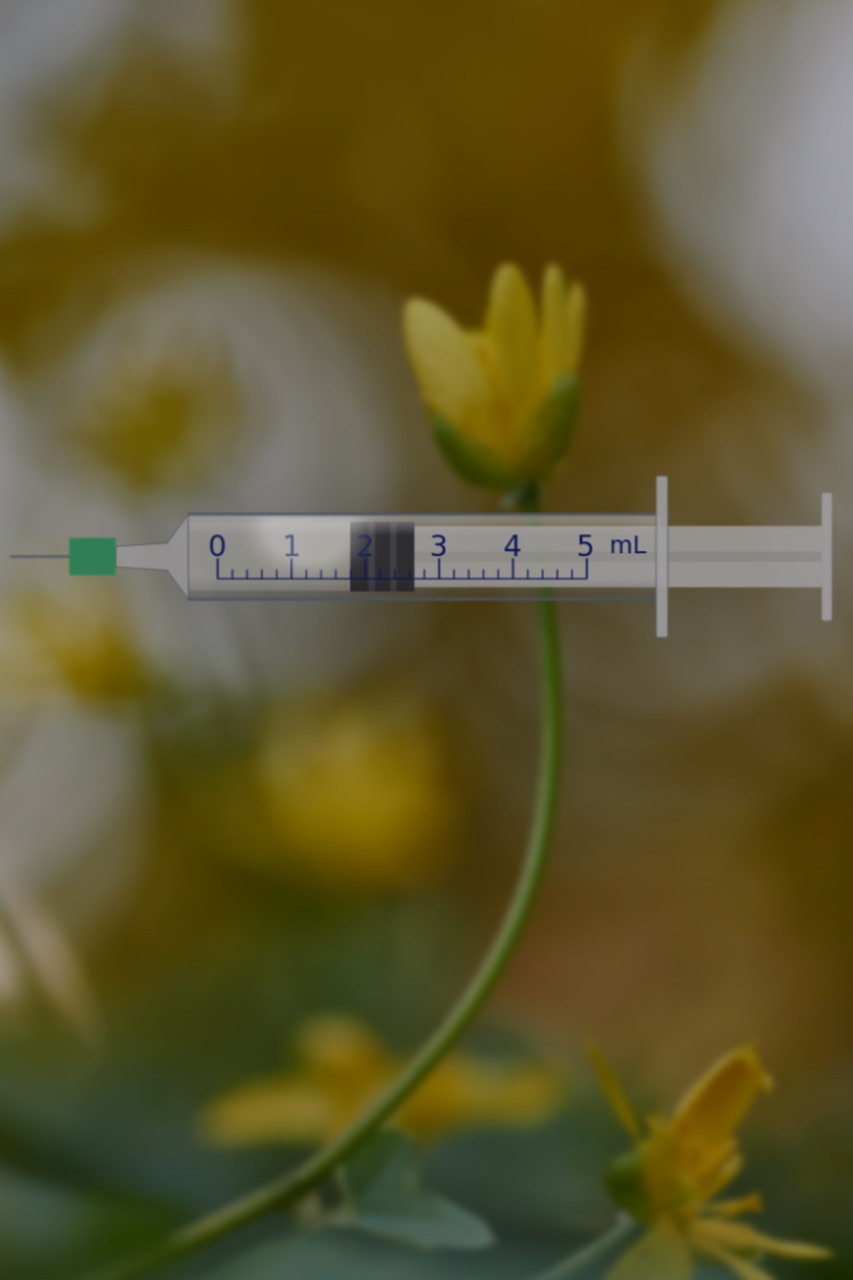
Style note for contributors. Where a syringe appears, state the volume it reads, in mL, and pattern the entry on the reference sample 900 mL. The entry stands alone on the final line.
1.8 mL
